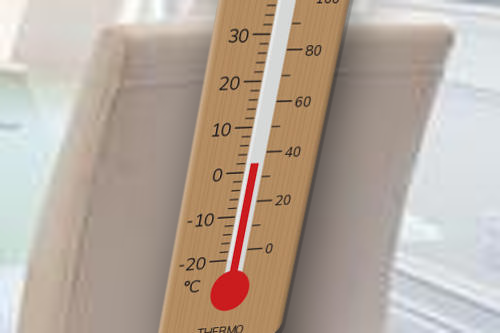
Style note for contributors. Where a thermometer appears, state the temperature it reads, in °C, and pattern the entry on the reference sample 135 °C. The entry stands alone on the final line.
2 °C
